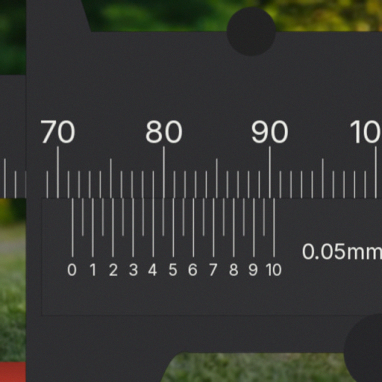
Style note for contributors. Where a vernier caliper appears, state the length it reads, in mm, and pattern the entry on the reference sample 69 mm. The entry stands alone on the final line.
71.4 mm
